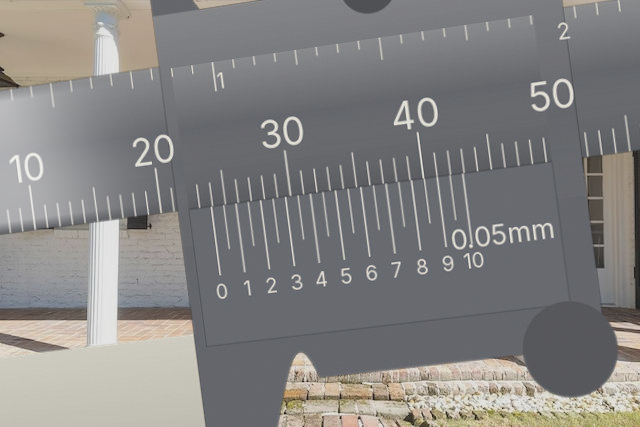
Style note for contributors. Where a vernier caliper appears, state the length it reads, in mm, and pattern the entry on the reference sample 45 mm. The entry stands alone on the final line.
23.9 mm
